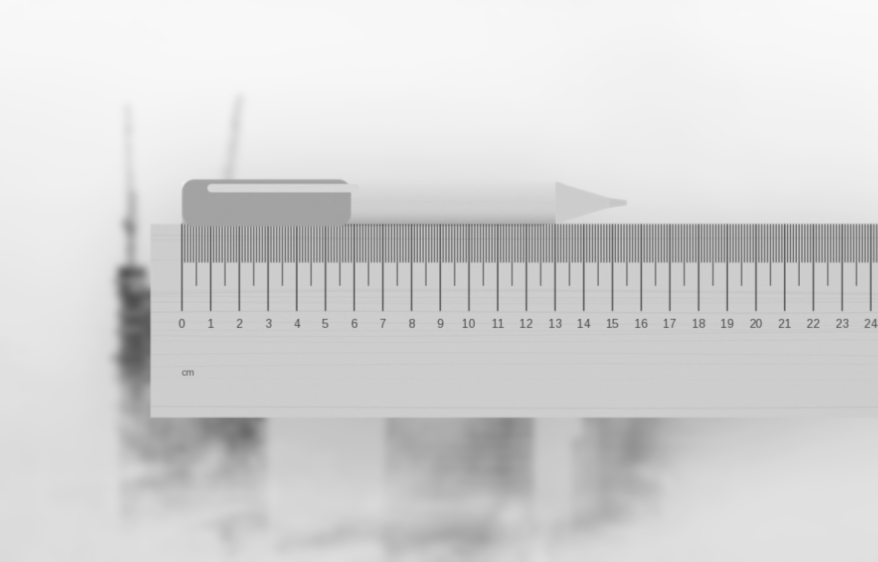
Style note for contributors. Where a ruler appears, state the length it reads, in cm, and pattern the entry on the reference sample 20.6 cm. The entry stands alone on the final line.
15.5 cm
